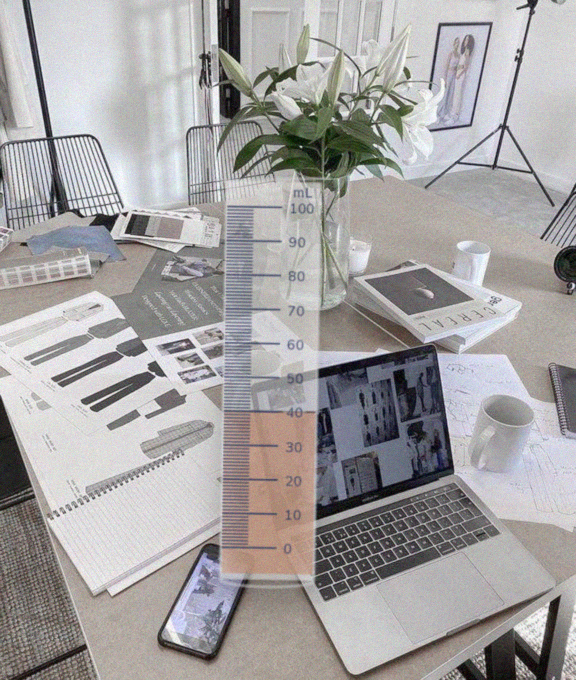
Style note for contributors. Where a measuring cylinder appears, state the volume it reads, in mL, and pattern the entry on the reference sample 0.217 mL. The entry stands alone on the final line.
40 mL
